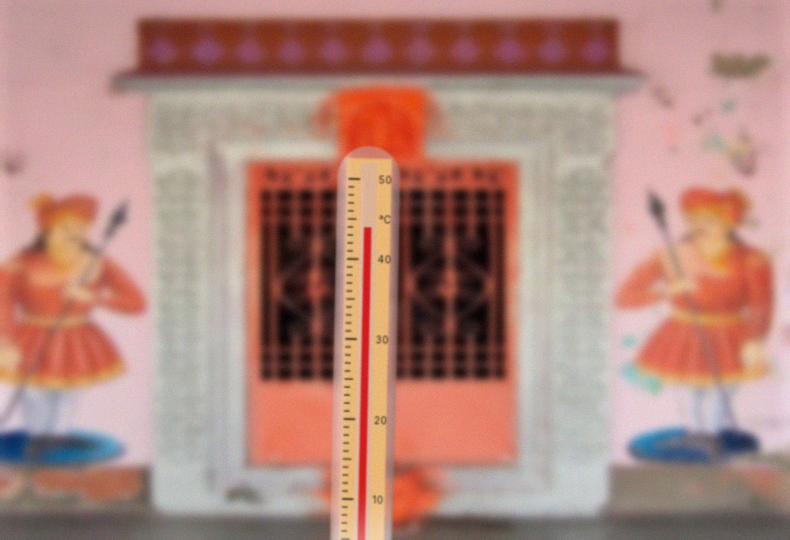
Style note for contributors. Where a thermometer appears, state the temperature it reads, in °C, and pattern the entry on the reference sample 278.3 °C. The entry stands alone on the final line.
44 °C
